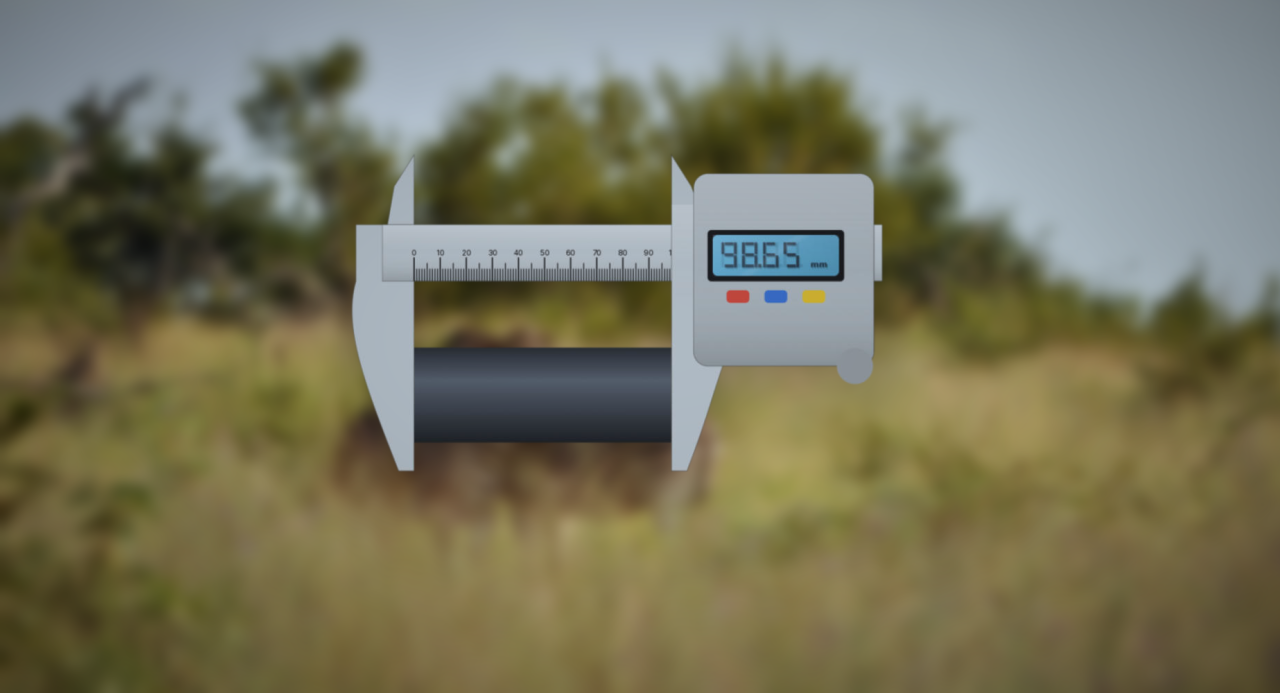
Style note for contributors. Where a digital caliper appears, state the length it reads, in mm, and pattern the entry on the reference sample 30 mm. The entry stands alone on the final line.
98.65 mm
